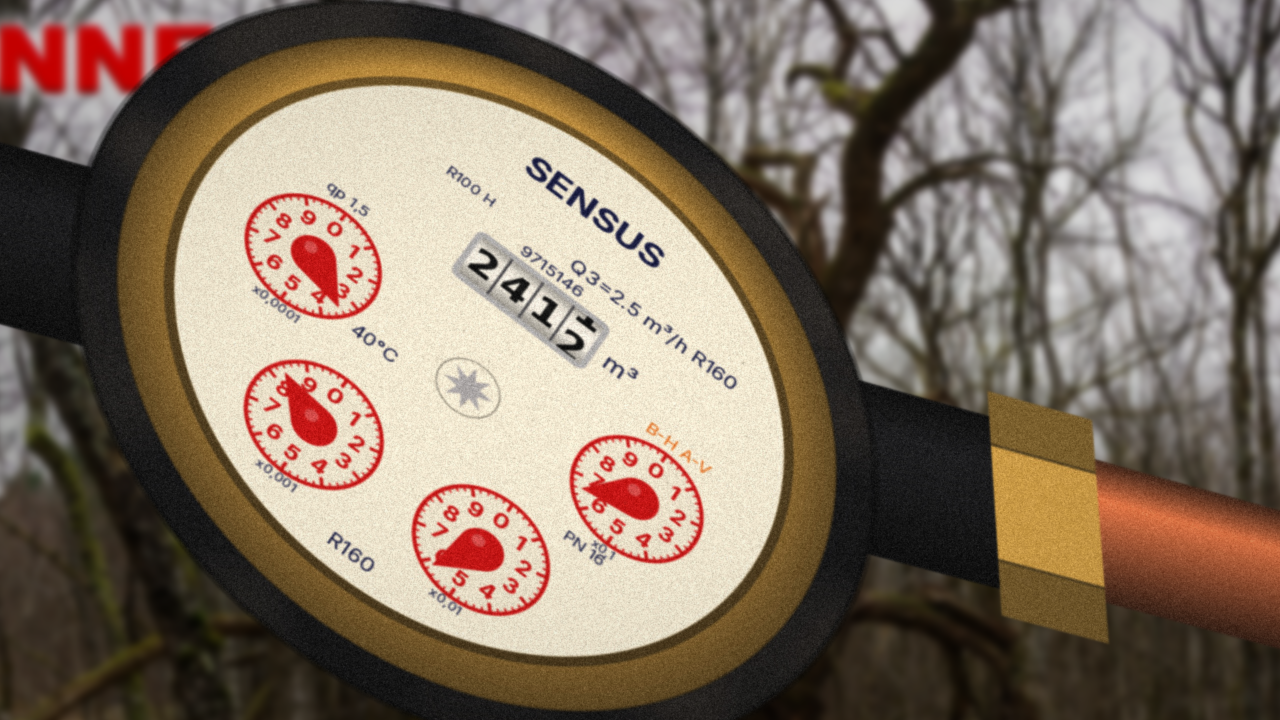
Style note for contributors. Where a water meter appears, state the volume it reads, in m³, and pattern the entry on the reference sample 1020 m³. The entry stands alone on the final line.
2411.6583 m³
